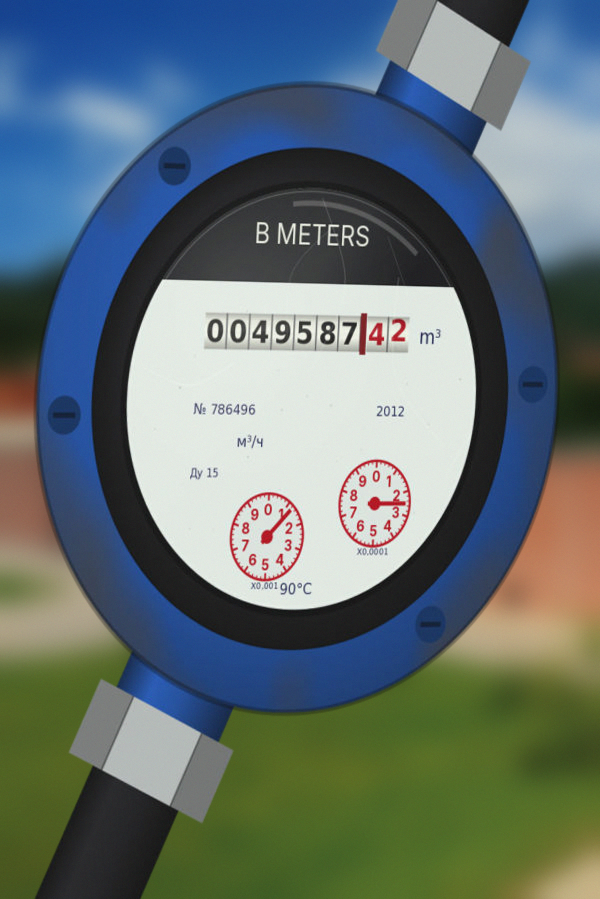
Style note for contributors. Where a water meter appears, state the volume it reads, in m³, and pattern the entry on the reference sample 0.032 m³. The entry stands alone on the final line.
49587.4212 m³
